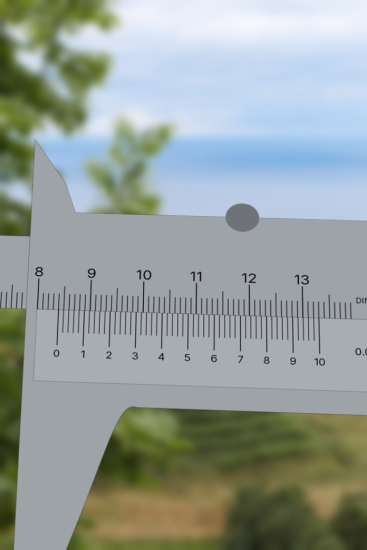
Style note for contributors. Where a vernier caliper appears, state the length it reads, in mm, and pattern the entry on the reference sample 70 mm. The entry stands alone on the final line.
84.0 mm
